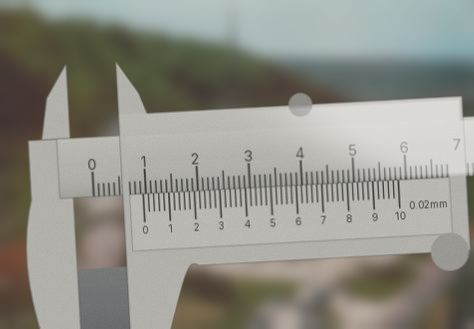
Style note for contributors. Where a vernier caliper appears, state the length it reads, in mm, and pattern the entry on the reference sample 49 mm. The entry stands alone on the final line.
9.5 mm
